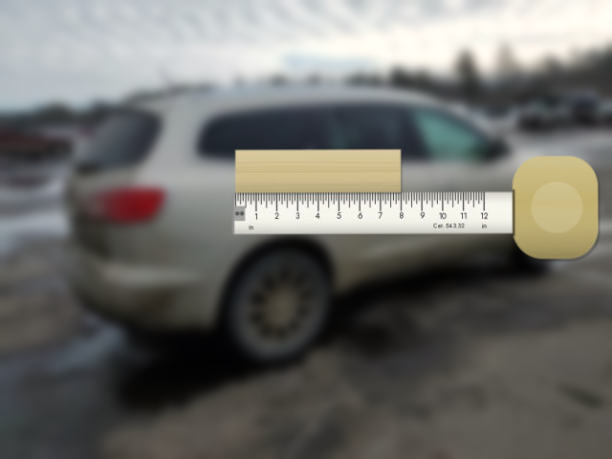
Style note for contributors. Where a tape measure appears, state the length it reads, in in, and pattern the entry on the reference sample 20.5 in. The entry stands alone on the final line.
8 in
